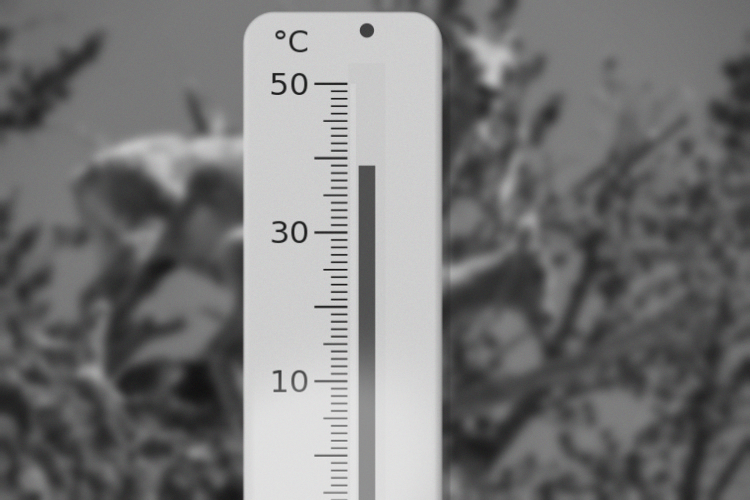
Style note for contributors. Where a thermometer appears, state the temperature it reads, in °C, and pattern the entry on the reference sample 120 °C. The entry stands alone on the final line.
39 °C
